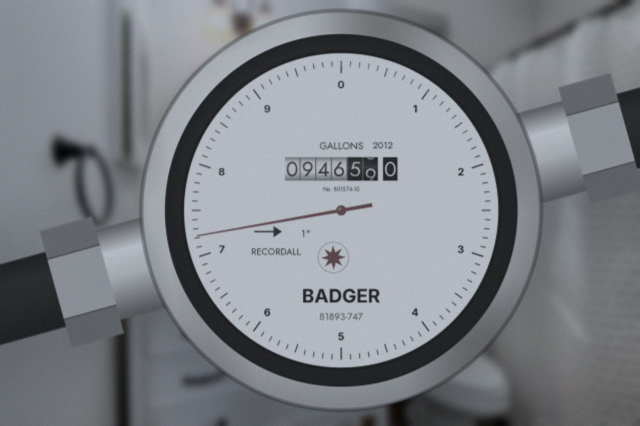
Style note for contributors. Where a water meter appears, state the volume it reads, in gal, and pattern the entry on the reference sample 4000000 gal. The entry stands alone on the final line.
946587.2 gal
